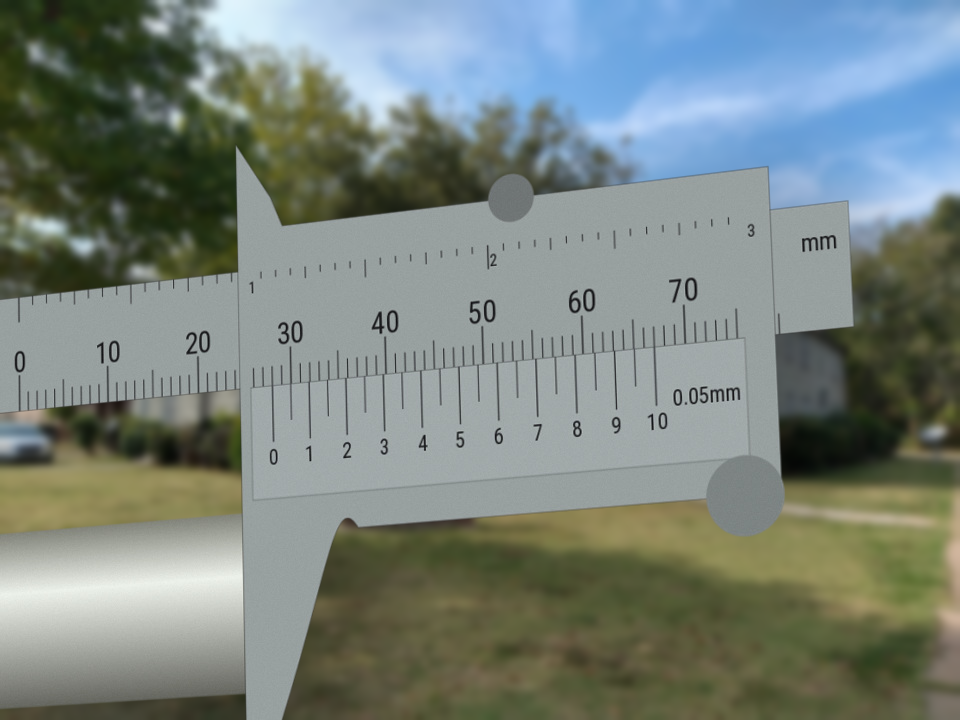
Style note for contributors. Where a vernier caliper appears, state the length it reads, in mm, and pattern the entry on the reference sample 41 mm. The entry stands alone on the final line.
28.0 mm
